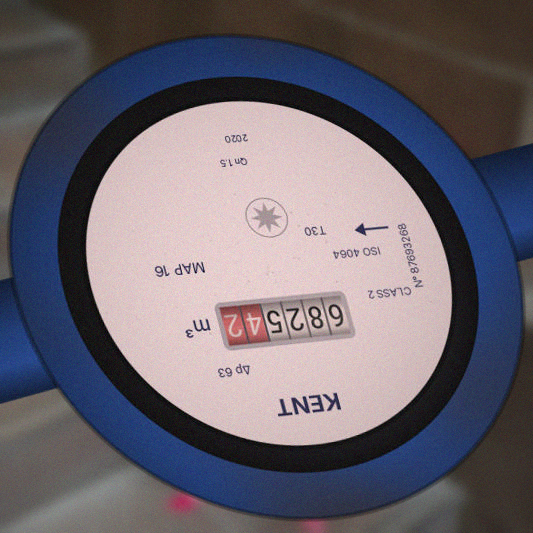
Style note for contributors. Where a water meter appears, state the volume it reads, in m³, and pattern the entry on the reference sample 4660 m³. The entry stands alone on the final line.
6825.42 m³
